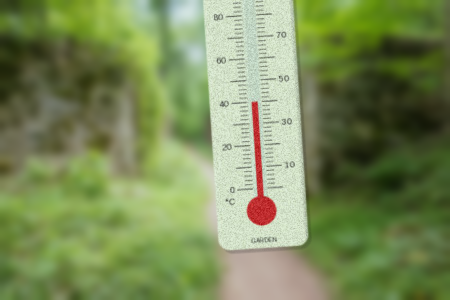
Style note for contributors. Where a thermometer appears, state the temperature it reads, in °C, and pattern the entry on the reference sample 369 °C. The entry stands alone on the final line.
40 °C
